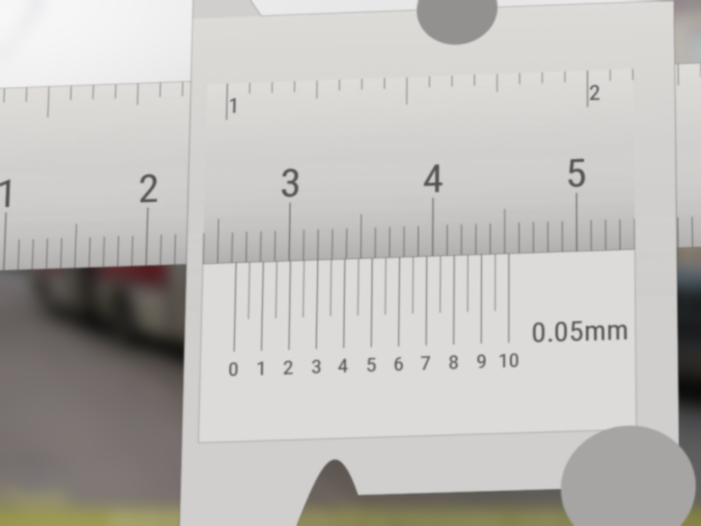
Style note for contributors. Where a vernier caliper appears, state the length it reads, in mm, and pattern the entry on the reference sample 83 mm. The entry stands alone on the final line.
26.3 mm
